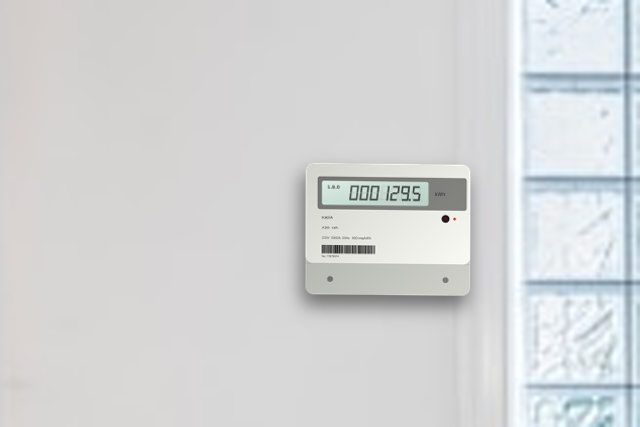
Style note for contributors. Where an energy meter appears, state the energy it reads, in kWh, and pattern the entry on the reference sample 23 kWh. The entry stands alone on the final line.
129.5 kWh
